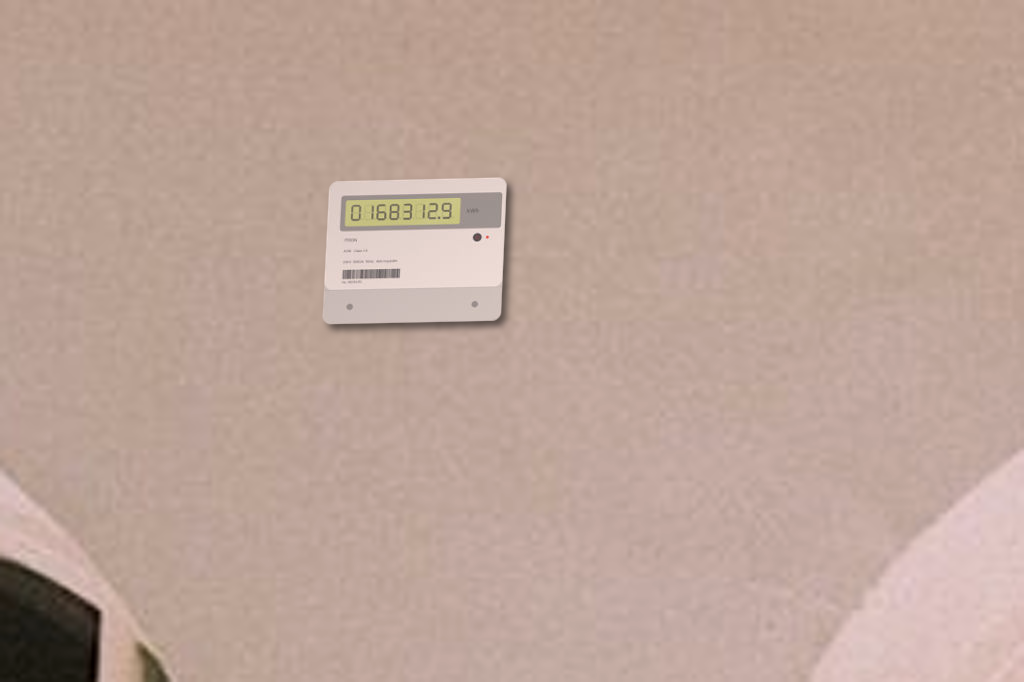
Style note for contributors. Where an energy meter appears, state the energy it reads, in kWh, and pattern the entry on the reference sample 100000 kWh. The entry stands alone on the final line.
168312.9 kWh
